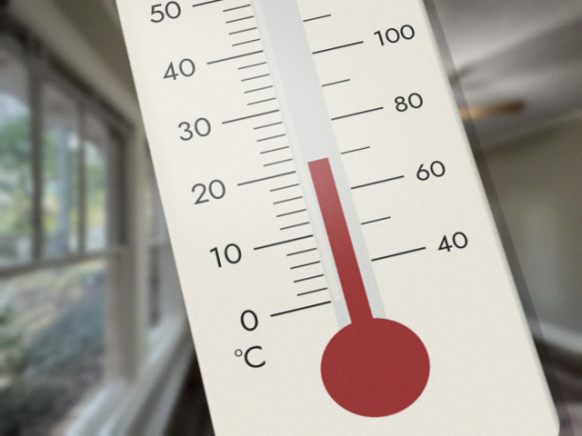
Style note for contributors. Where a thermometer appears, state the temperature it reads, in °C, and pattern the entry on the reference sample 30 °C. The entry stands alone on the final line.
21 °C
